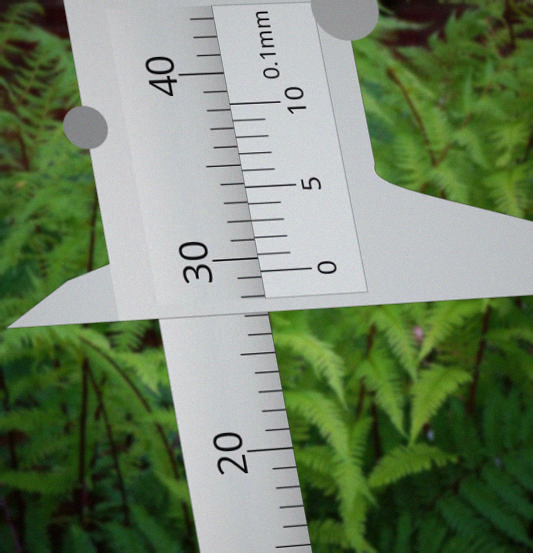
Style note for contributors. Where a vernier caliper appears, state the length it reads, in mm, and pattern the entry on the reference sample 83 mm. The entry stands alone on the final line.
29.3 mm
